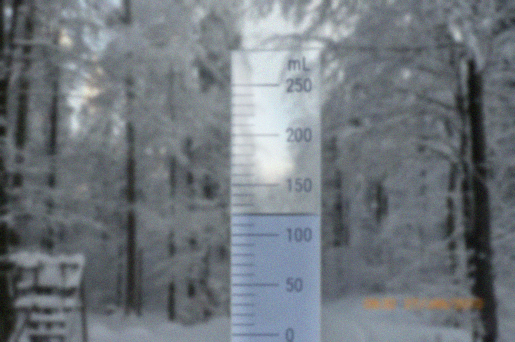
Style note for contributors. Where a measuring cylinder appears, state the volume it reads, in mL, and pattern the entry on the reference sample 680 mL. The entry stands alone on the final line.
120 mL
